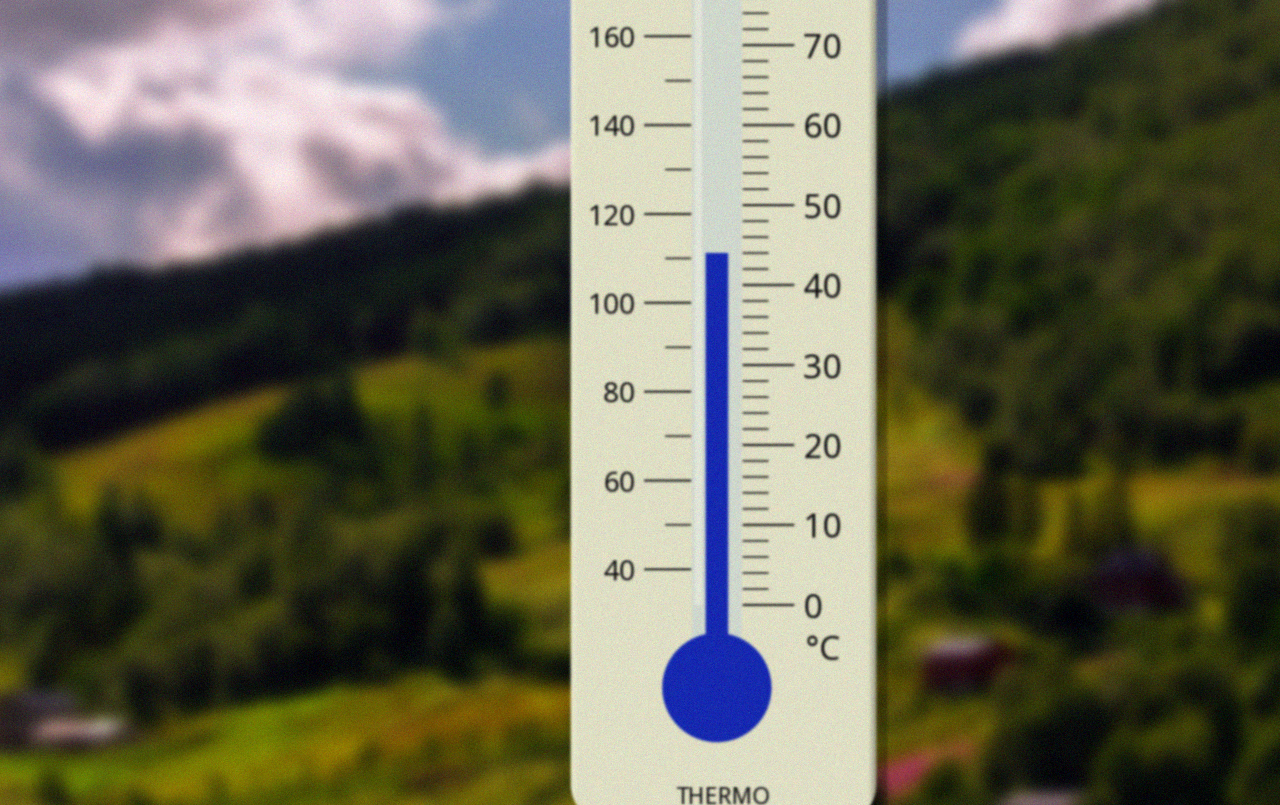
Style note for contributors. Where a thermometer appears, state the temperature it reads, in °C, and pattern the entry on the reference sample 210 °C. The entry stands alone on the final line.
44 °C
